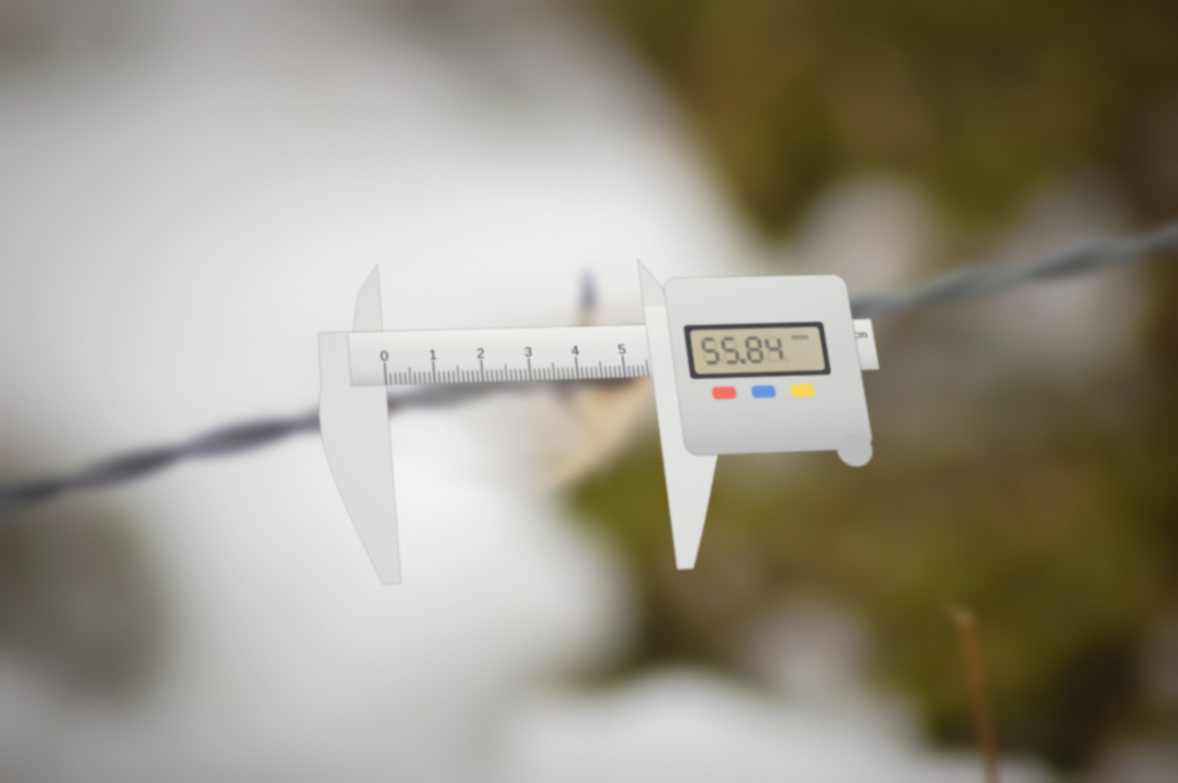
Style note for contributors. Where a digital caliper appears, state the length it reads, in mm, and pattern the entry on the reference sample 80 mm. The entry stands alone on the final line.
55.84 mm
